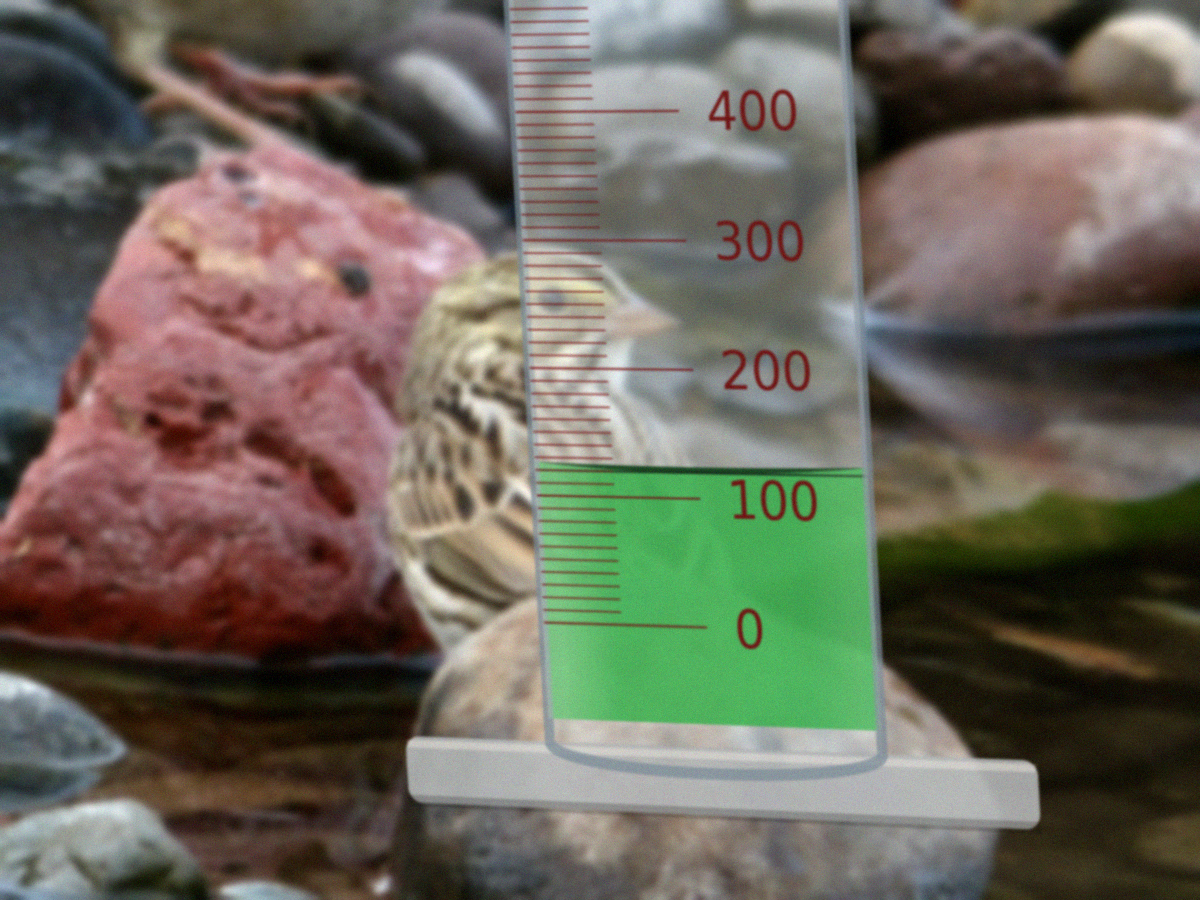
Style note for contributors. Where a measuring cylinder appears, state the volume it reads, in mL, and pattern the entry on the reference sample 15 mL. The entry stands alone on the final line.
120 mL
